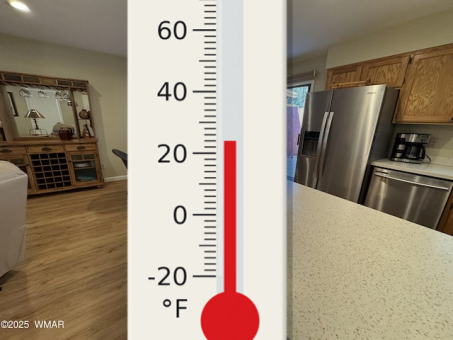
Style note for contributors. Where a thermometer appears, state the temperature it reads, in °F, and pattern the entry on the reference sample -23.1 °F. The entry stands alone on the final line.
24 °F
